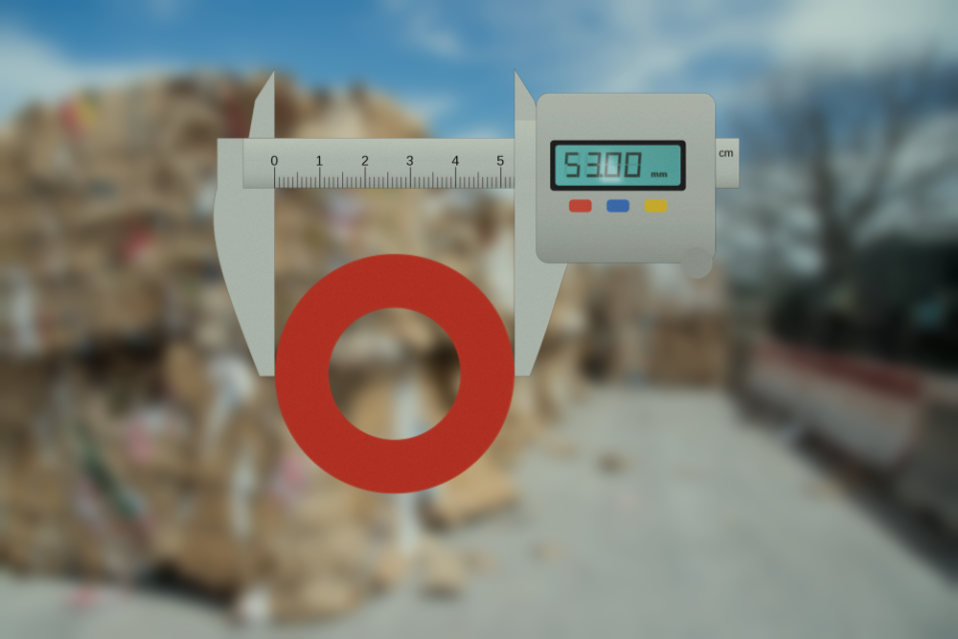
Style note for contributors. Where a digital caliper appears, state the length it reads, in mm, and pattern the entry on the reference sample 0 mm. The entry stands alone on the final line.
53.00 mm
